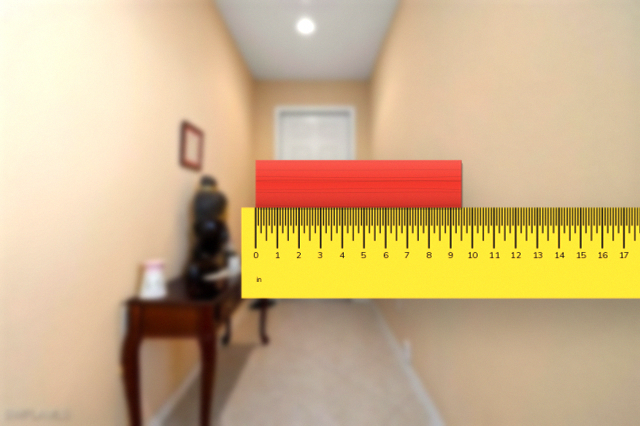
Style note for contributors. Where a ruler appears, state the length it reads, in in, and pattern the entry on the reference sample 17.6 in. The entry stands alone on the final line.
9.5 in
